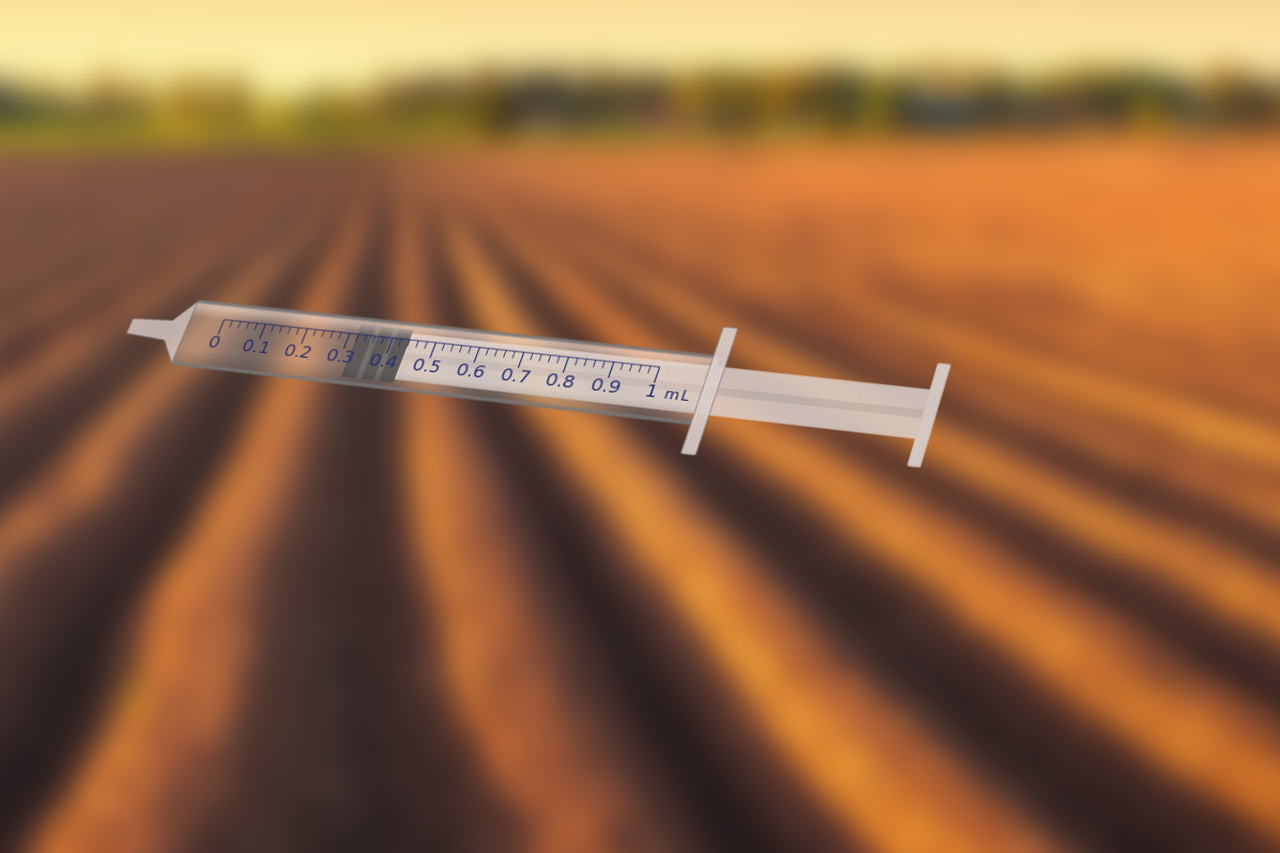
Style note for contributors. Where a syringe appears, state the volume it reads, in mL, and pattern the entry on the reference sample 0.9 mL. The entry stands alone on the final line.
0.32 mL
